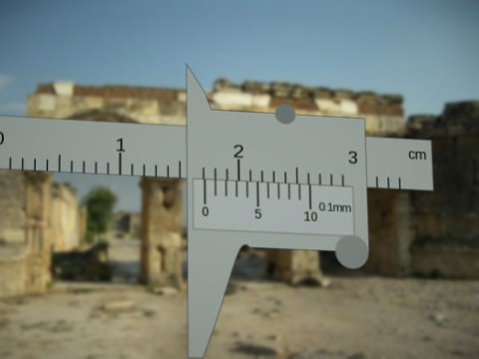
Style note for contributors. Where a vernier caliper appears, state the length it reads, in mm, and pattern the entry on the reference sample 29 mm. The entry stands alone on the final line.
17.1 mm
